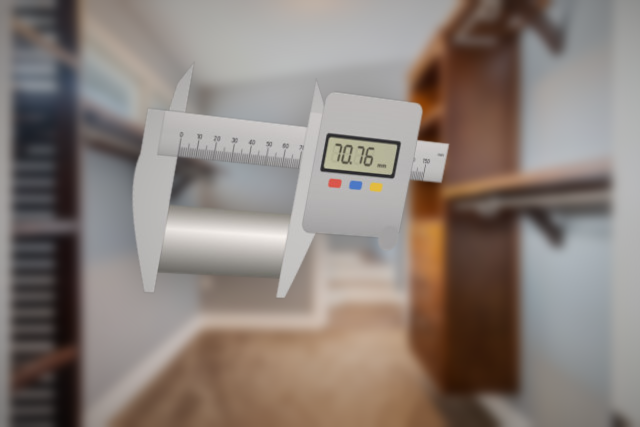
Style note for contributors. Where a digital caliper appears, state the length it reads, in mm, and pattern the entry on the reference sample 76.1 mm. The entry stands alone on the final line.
70.76 mm
